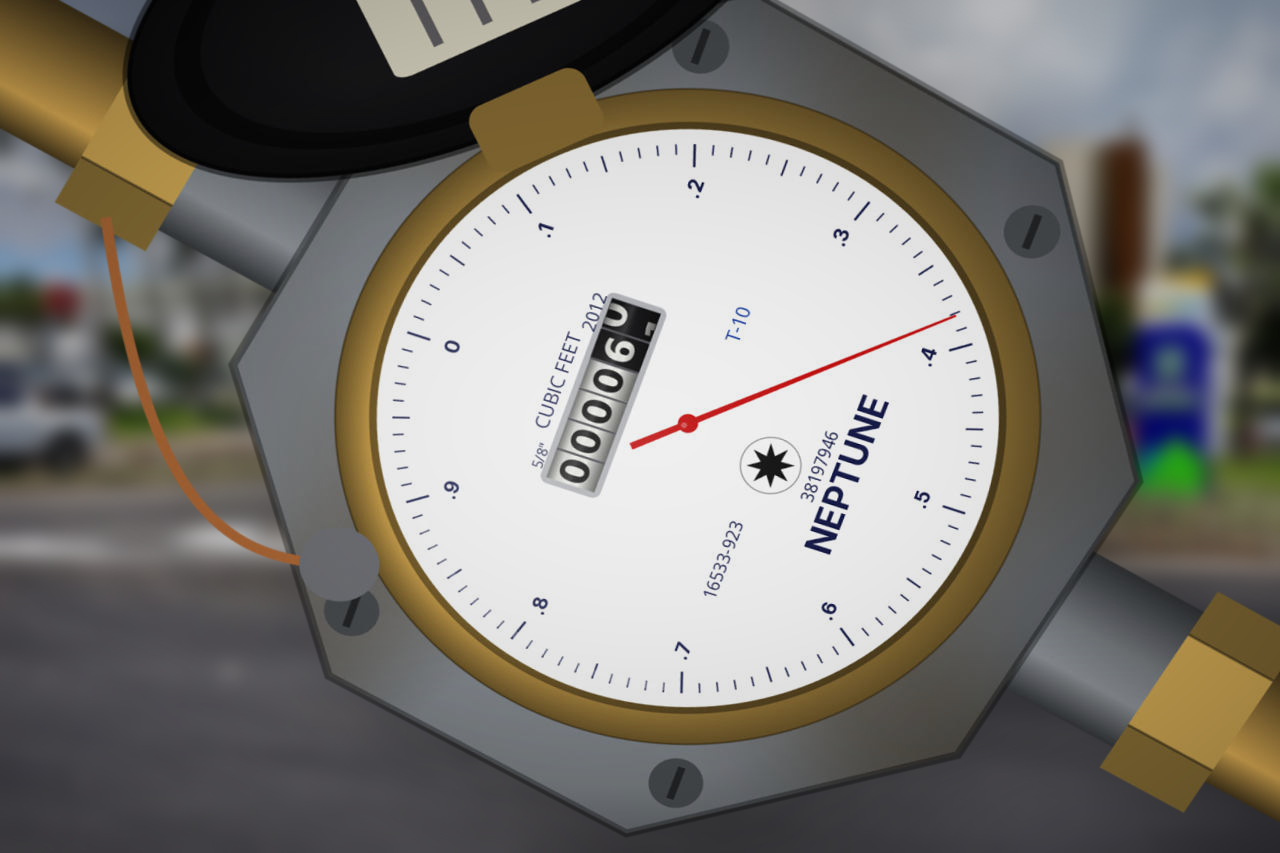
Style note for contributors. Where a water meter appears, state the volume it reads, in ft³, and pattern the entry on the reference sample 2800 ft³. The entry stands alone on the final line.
60.38 ft³
